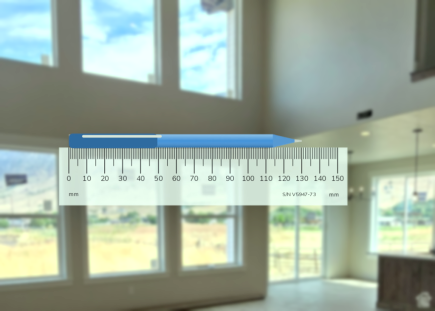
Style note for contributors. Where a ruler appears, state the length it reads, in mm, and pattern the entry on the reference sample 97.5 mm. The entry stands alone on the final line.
130 mm
